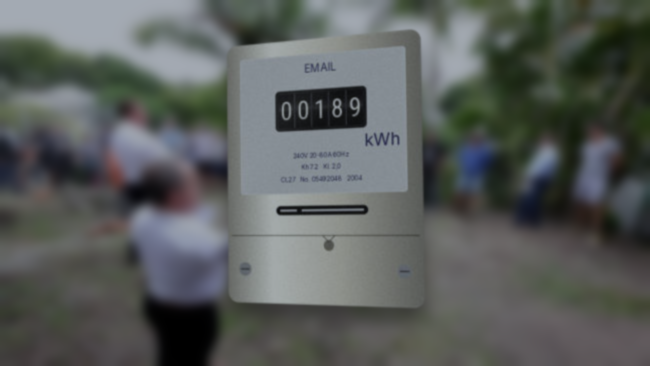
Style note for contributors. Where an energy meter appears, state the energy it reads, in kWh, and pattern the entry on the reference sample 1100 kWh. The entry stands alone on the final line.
189 kWh
